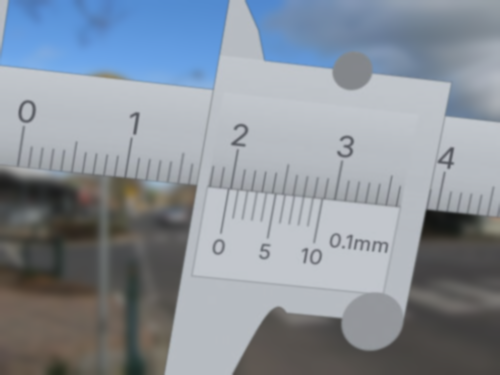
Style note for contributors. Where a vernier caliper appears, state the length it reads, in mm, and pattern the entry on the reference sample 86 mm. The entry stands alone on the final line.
19.8 mm
